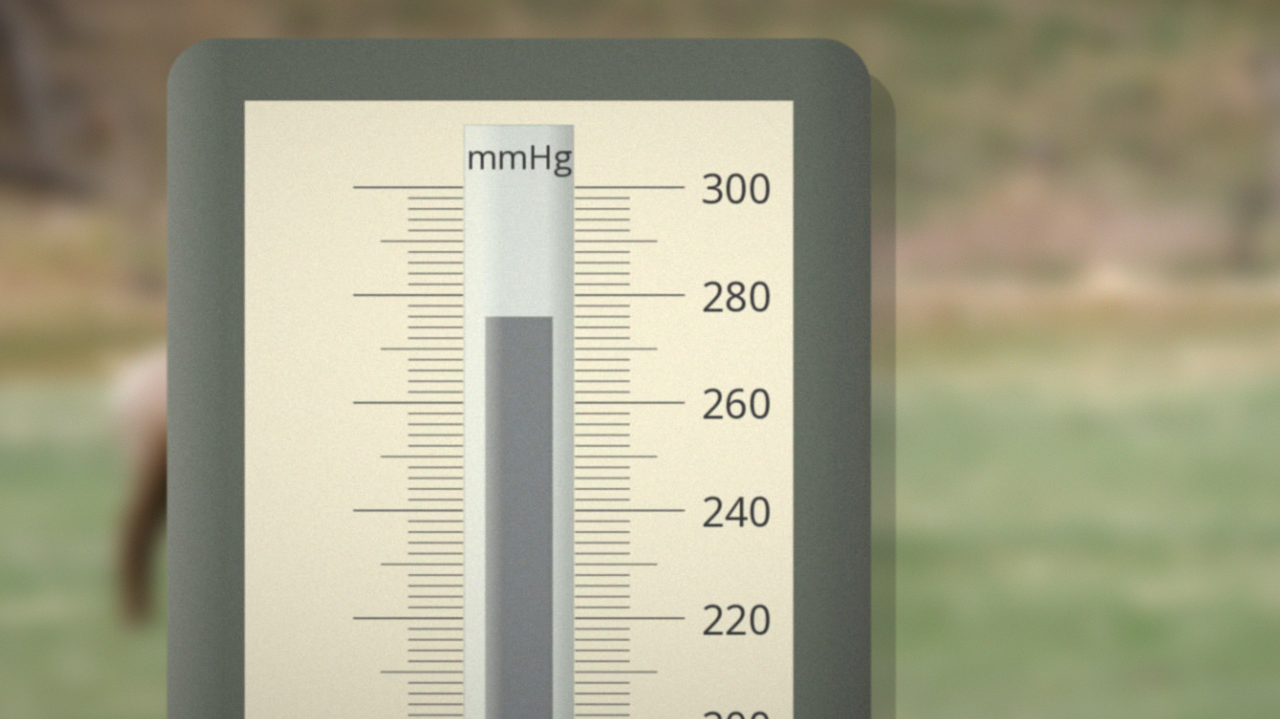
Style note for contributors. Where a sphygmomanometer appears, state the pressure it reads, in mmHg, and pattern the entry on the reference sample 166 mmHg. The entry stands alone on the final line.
276 mmHg
